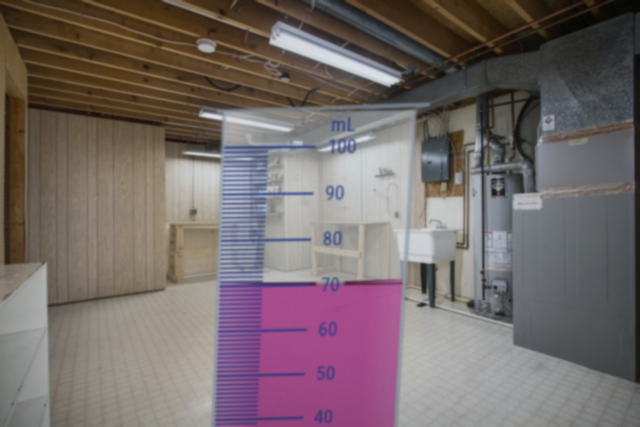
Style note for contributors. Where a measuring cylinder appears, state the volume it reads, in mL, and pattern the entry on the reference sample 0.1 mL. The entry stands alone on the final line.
70 mL
